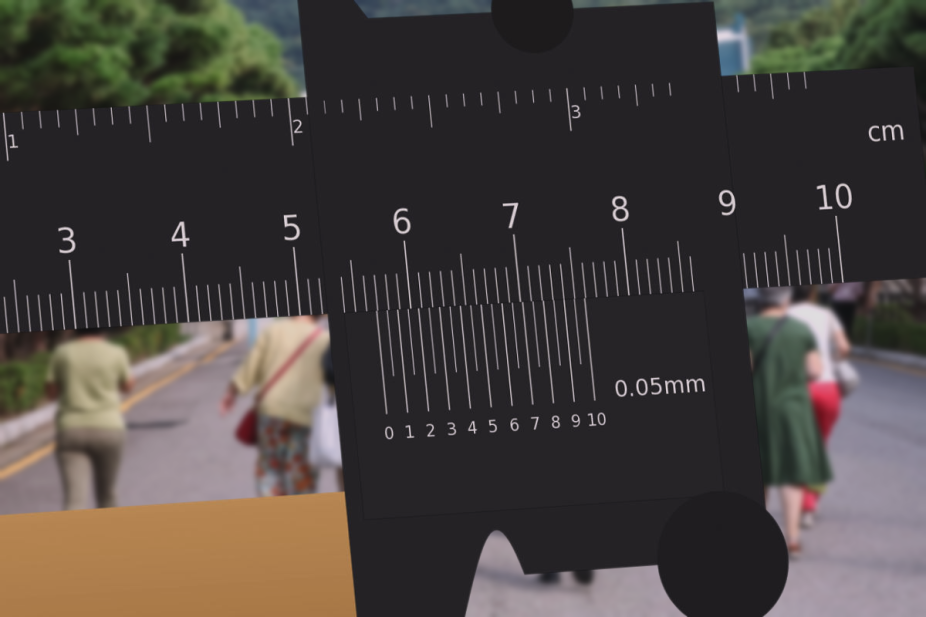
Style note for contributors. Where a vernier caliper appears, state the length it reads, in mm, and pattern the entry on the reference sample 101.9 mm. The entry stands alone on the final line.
56.9 mm
